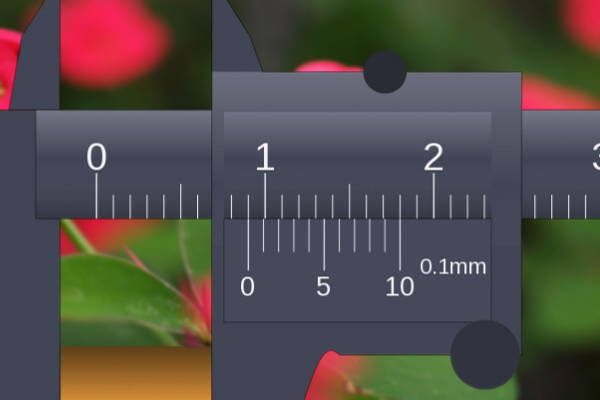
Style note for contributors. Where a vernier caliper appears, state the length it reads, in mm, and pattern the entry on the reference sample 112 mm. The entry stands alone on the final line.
9.0 mm
